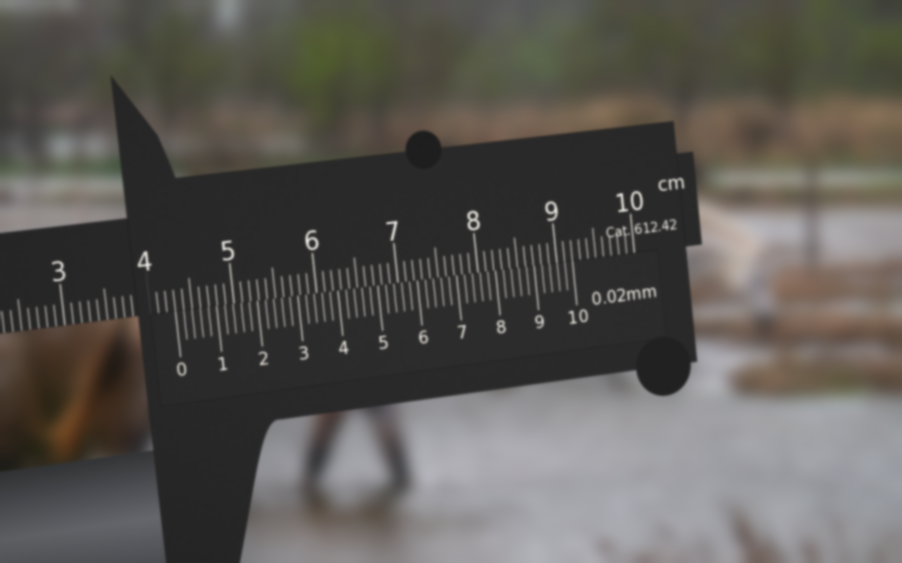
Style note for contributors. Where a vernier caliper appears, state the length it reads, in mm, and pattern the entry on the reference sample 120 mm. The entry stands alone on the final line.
43.0 mm
